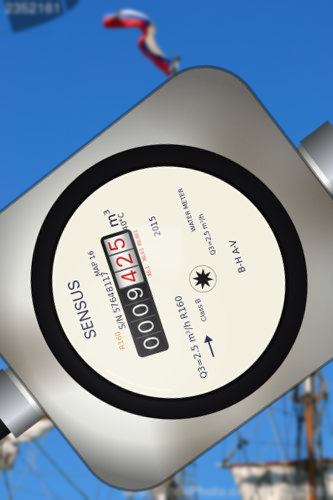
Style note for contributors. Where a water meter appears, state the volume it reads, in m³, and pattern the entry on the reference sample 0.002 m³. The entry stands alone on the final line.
9.425 m³
